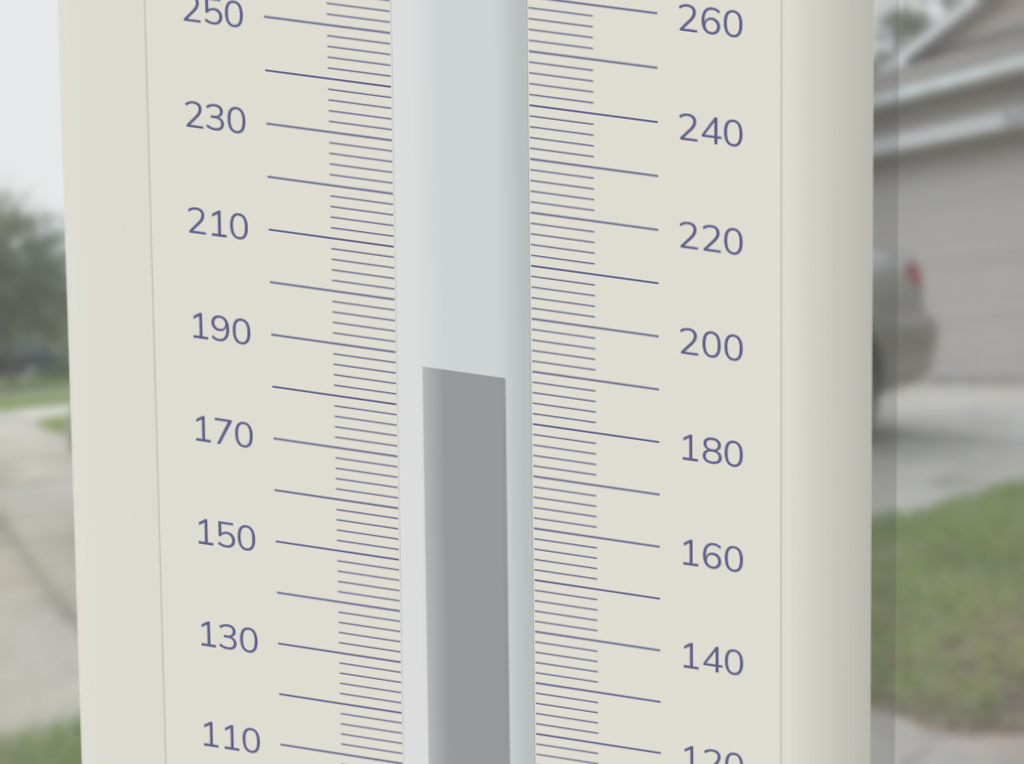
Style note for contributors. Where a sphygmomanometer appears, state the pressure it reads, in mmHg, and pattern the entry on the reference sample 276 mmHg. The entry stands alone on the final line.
188 mmHg
